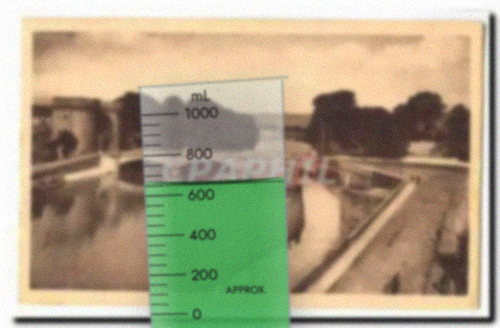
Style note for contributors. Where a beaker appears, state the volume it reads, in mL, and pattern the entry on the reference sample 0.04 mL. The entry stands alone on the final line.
650 mL
